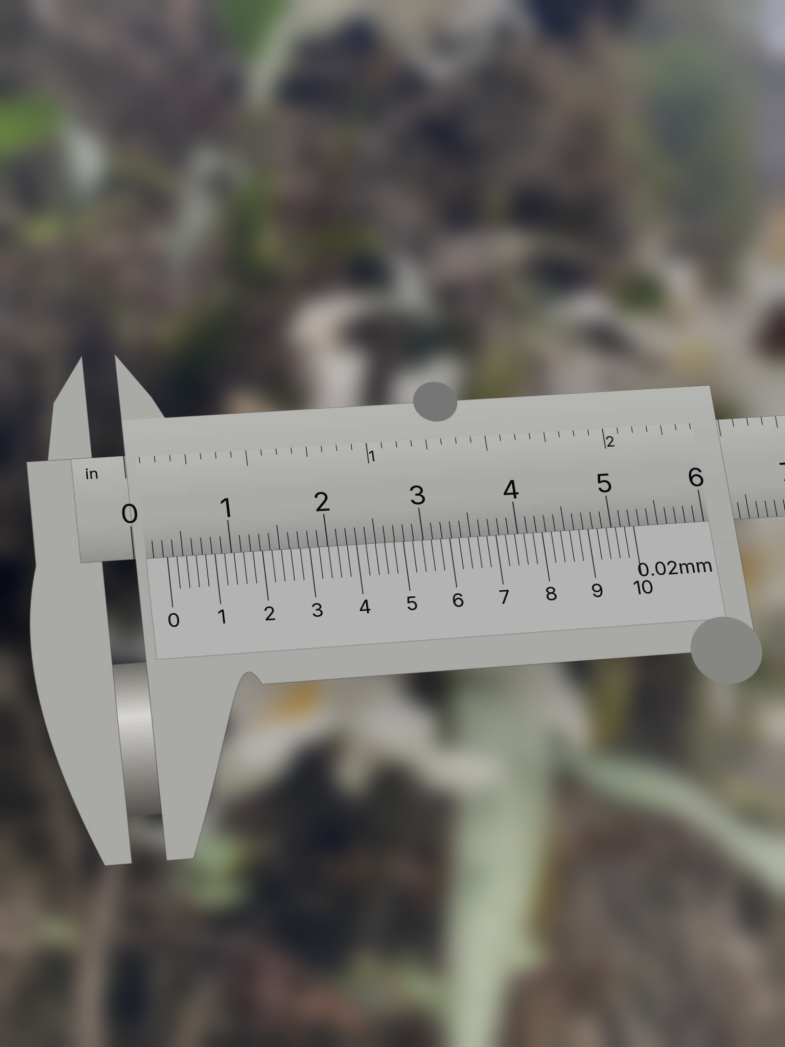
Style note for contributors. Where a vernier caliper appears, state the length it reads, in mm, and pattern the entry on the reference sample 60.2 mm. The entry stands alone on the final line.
3.4 mm
